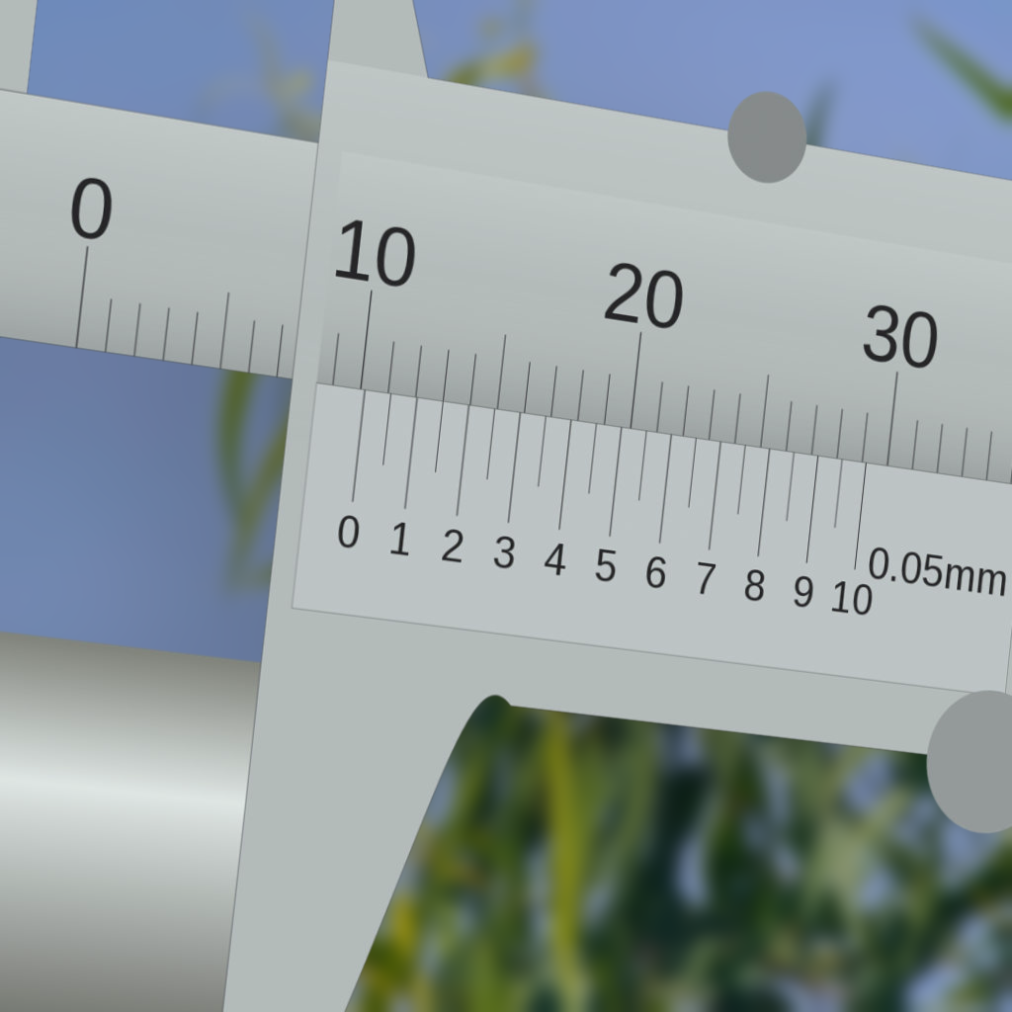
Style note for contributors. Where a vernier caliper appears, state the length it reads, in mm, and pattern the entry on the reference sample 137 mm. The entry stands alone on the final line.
10.15 mm
